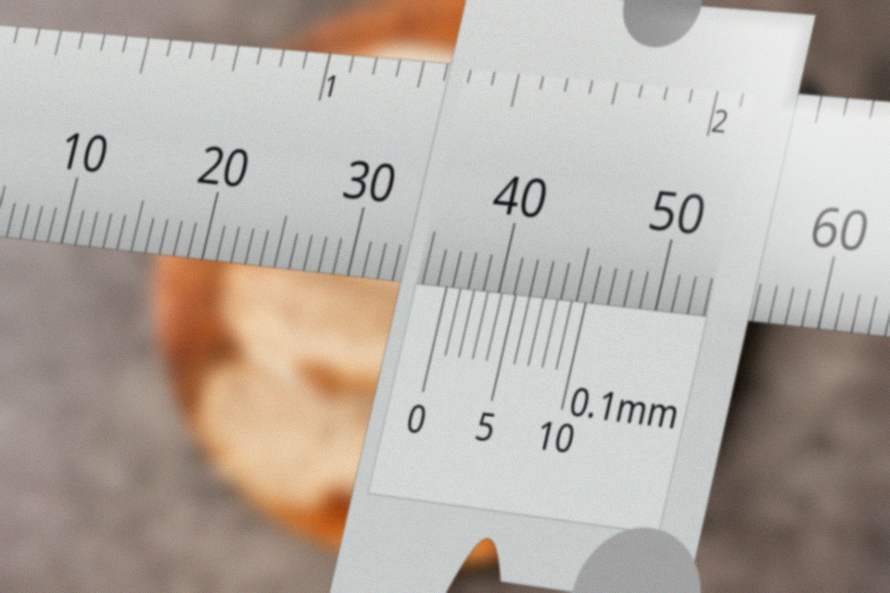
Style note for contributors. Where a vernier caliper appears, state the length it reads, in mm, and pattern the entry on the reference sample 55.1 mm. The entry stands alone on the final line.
36.6 mm
